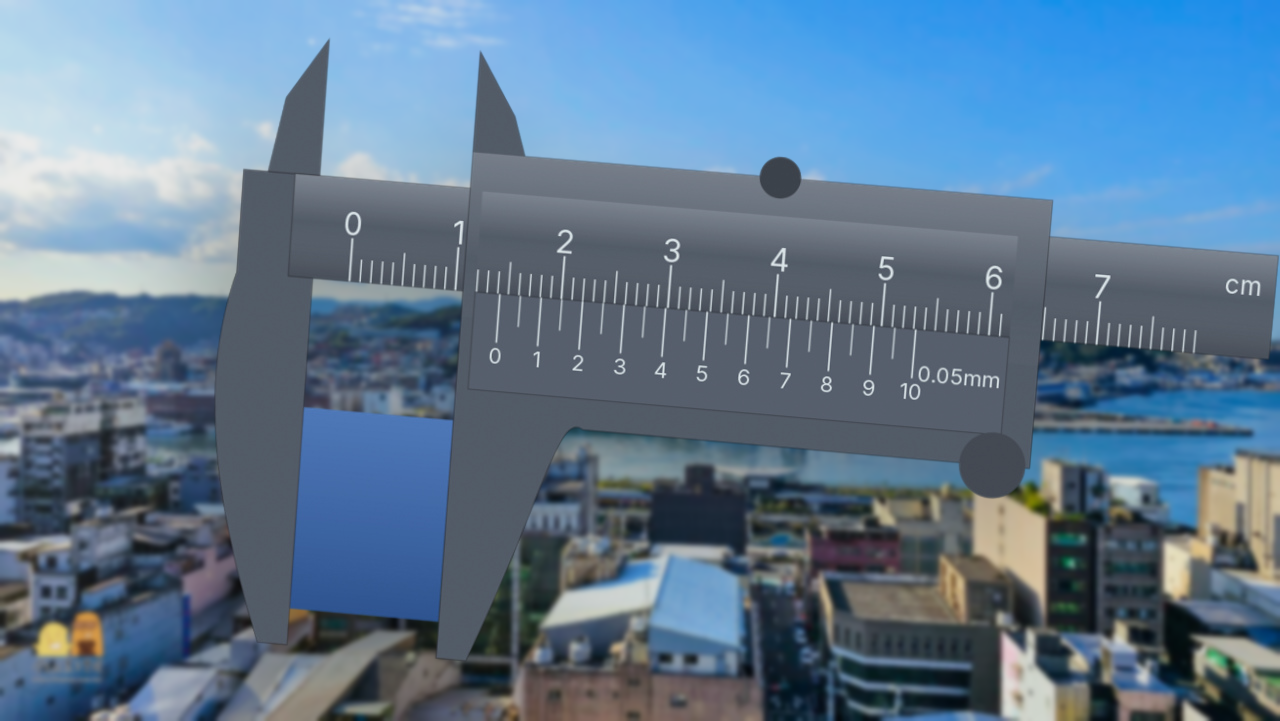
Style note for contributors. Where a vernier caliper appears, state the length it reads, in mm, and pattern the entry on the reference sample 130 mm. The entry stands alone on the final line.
14.2 mm
